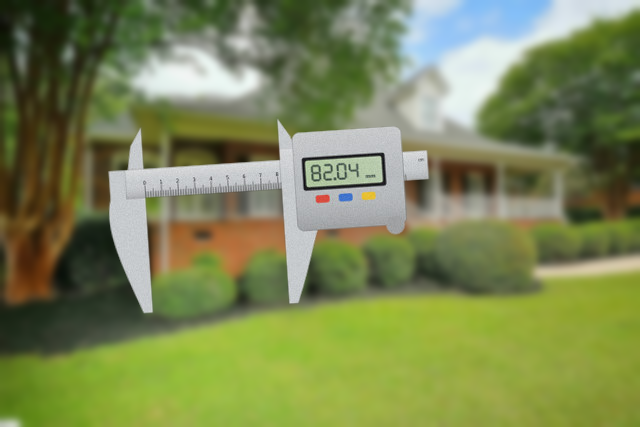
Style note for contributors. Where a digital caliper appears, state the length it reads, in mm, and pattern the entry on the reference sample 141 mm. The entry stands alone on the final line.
82.04 mm
